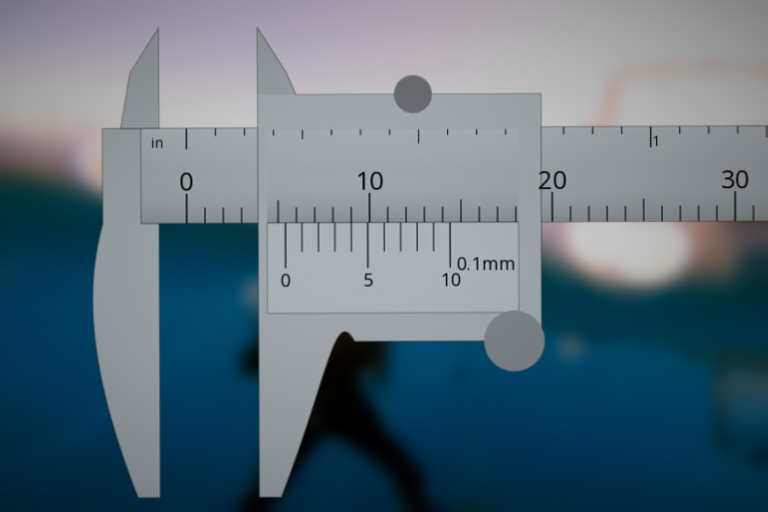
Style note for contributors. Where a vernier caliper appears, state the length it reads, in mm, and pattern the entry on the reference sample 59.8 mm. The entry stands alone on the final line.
5.4 mm
